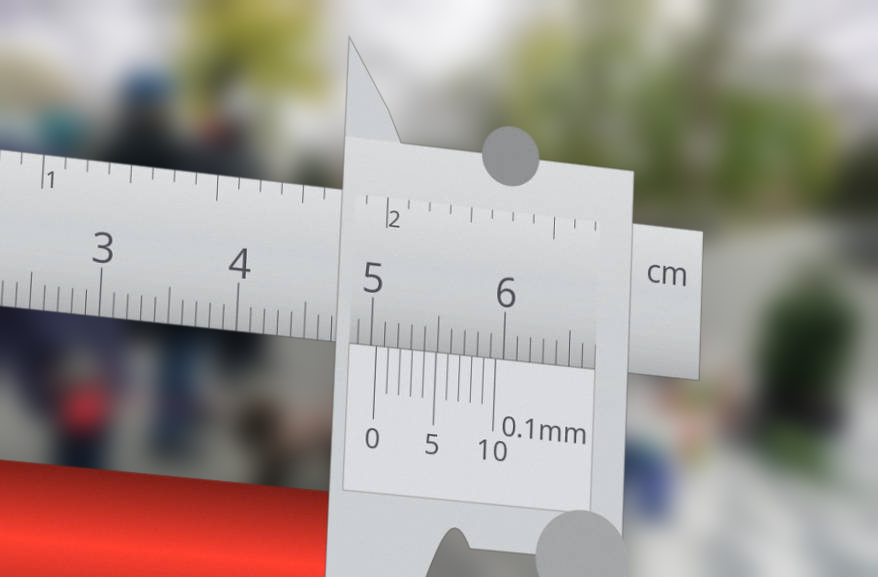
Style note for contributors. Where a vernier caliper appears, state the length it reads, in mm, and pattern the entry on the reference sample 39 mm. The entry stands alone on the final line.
50.4 mm
